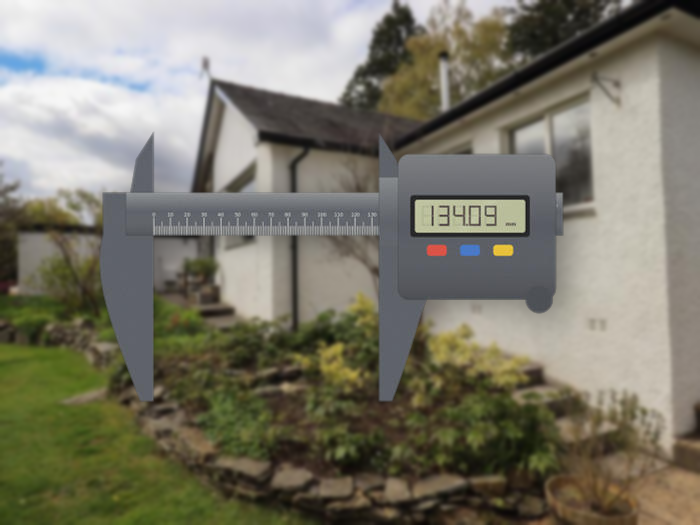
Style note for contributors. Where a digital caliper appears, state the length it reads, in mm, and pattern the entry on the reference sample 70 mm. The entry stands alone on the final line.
134.09 mm
